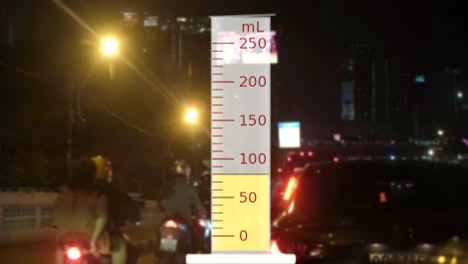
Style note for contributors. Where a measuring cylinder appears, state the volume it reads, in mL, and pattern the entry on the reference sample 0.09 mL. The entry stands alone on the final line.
80 mL
